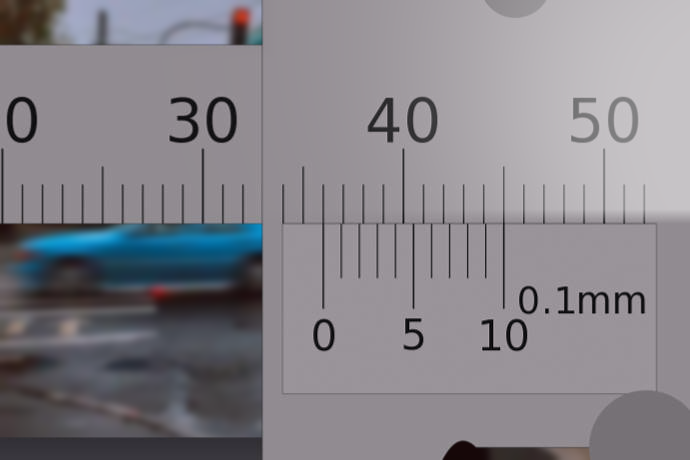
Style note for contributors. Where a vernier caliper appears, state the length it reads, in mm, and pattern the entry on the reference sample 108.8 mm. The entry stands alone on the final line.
36.0 mm
